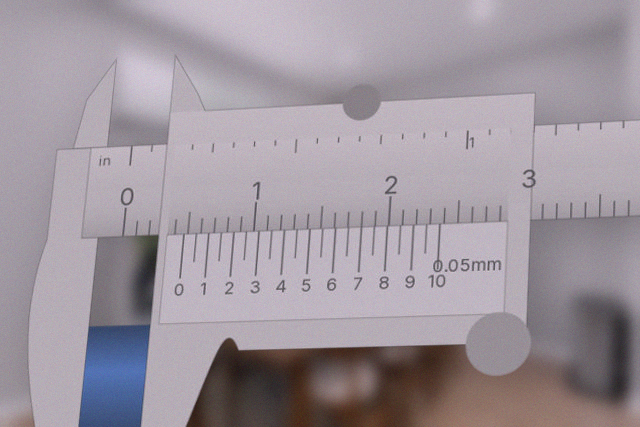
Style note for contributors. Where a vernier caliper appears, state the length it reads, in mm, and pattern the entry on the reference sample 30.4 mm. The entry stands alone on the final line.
4.7 mm
